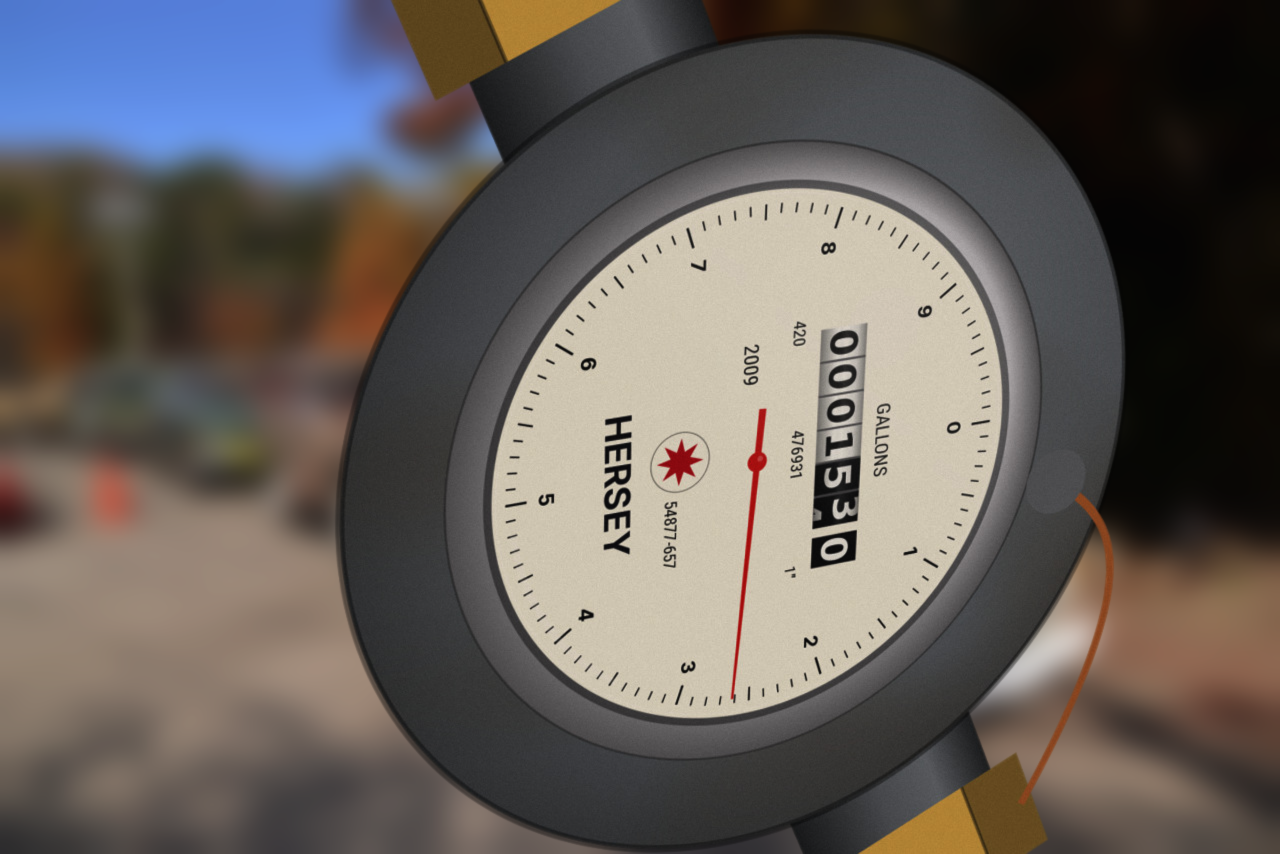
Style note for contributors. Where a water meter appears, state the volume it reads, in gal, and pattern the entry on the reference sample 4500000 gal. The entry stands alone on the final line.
1532.6 gal
